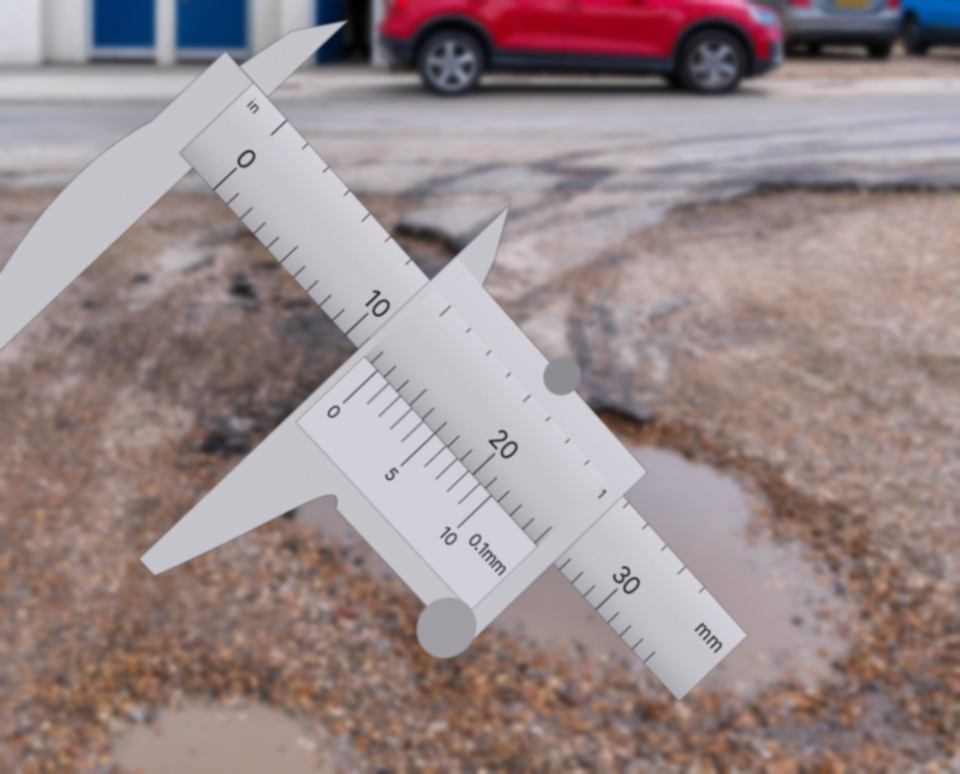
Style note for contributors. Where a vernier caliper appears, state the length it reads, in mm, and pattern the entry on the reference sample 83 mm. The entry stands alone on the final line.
12.5 mm
